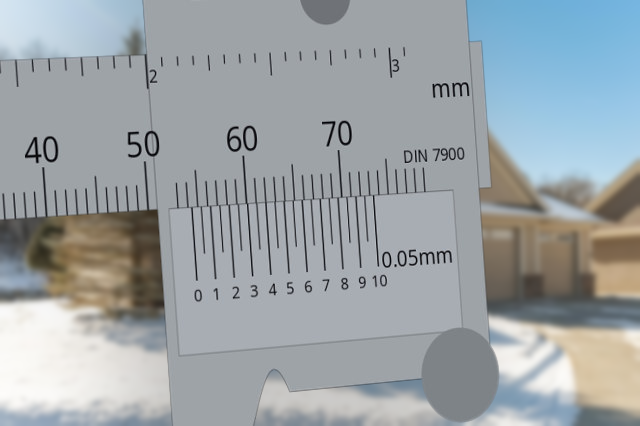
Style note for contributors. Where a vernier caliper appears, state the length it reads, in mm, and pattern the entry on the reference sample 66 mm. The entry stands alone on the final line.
54.4 mm
